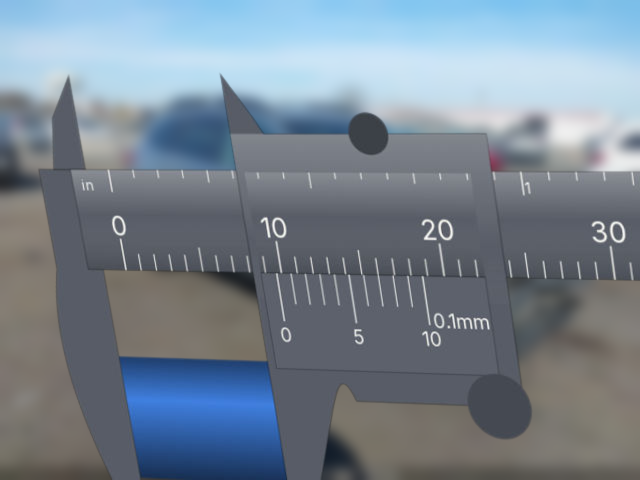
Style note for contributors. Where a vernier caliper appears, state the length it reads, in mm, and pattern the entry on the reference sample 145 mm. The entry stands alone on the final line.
9.7 mm
